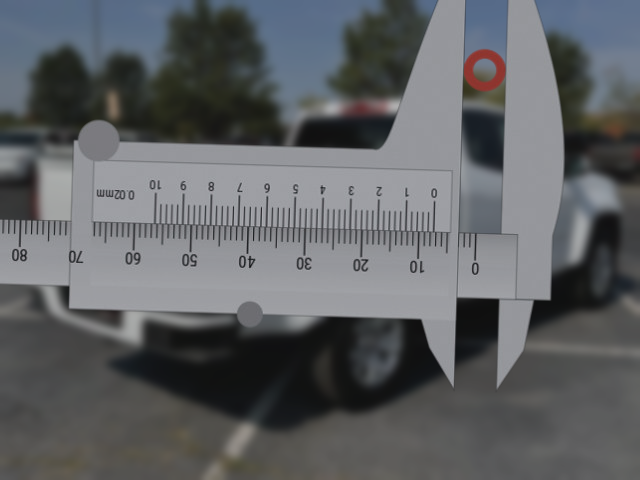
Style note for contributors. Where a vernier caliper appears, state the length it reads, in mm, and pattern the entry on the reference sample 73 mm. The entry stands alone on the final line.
7.4 mm
